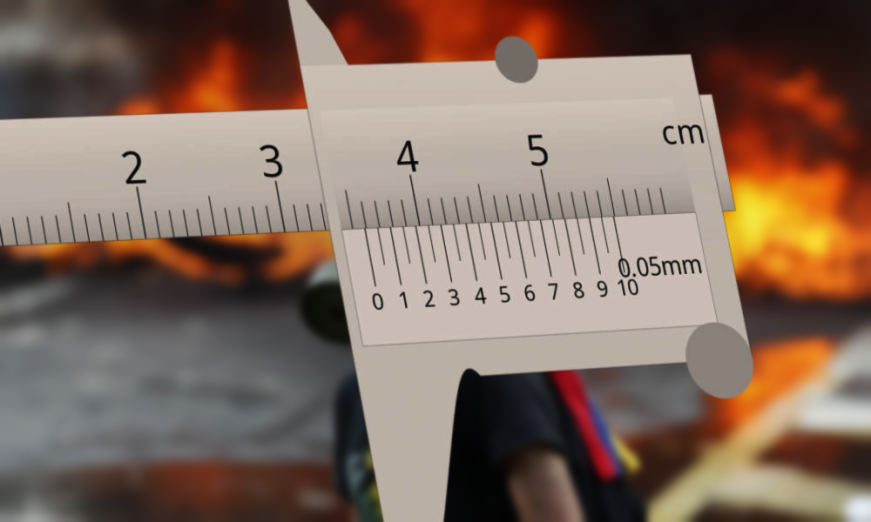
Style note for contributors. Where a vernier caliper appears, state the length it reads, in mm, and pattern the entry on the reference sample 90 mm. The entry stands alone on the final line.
35.9 mm
